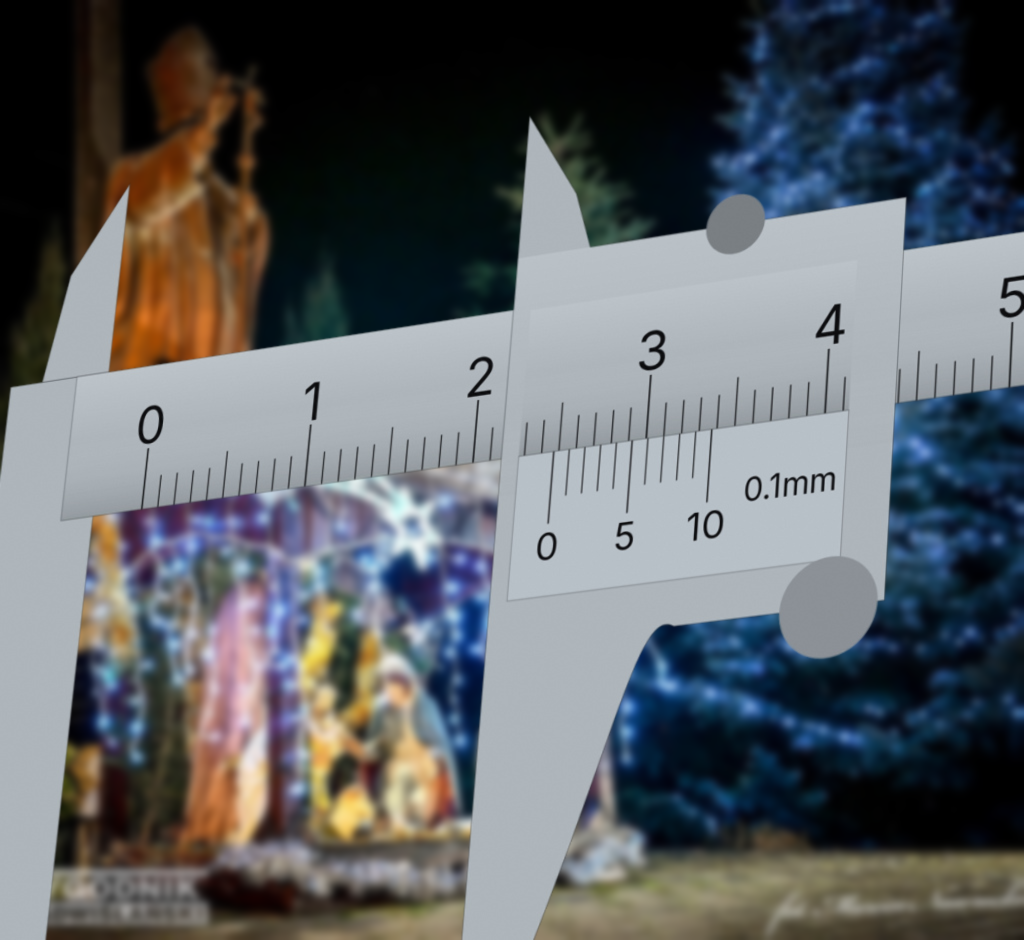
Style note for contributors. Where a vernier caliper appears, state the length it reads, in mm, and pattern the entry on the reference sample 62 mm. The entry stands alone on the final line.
24.7 mm
